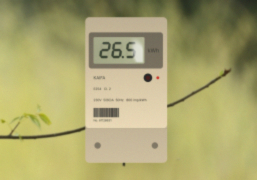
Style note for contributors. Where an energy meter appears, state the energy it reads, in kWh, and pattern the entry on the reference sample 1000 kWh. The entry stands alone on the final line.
26.5 kWh
